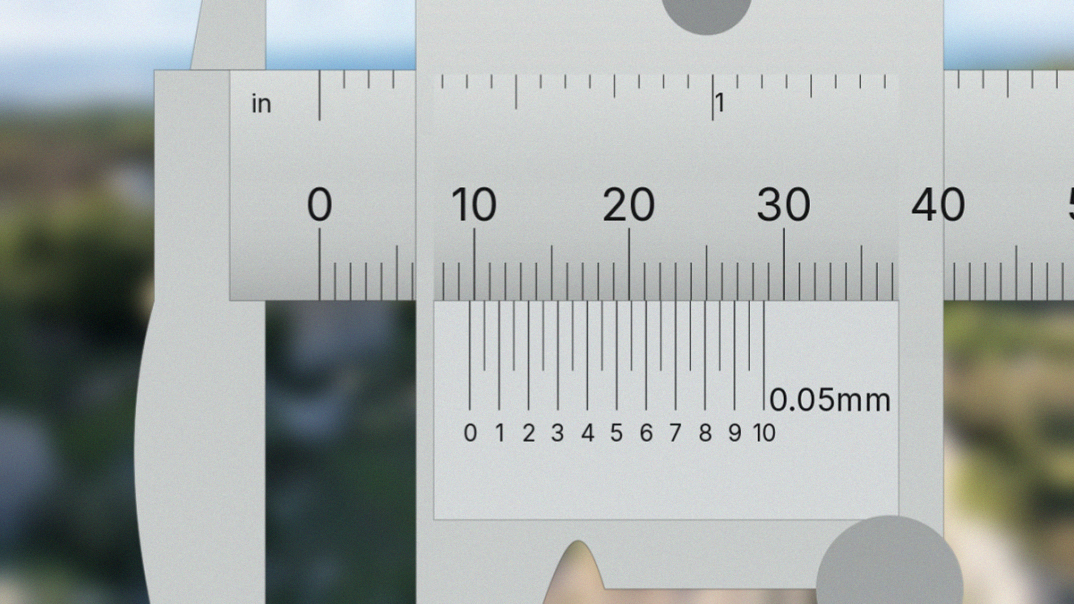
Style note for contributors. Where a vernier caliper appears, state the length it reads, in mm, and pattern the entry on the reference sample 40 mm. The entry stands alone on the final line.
9.7 mm
